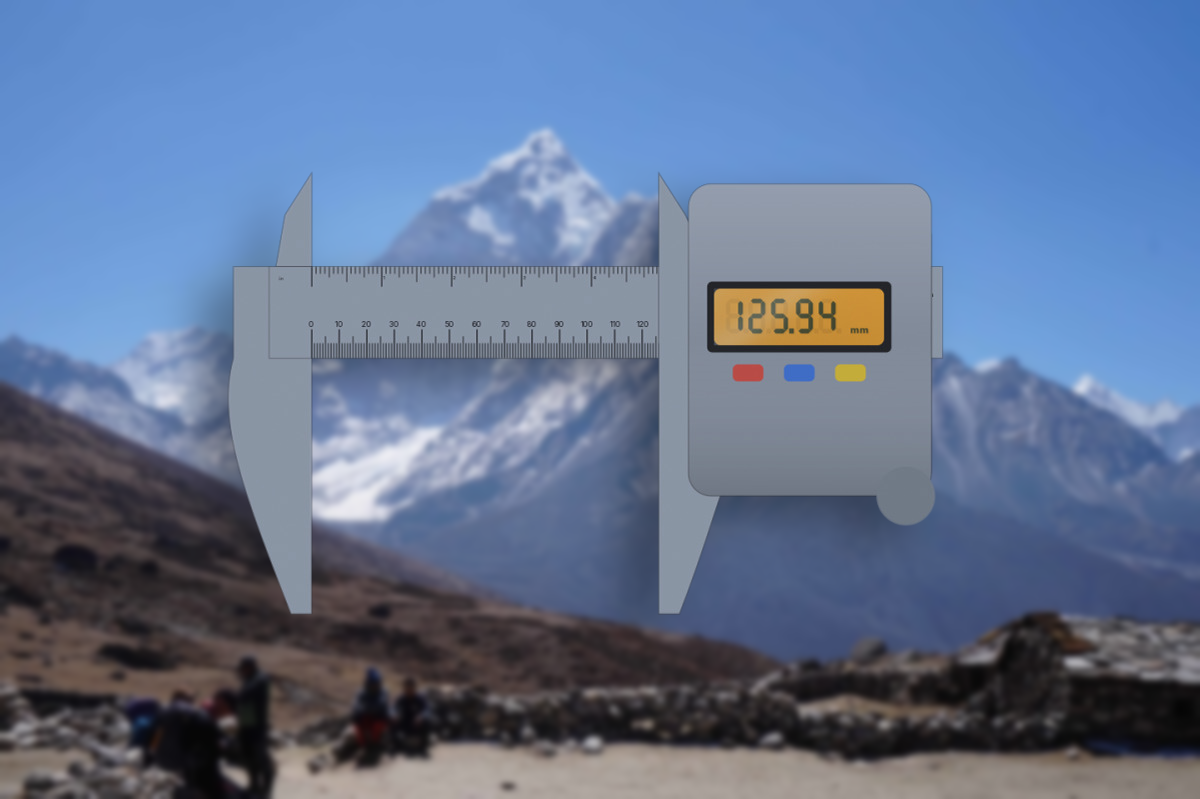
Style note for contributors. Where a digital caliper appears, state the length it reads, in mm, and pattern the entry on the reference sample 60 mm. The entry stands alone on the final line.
125.94 mm
